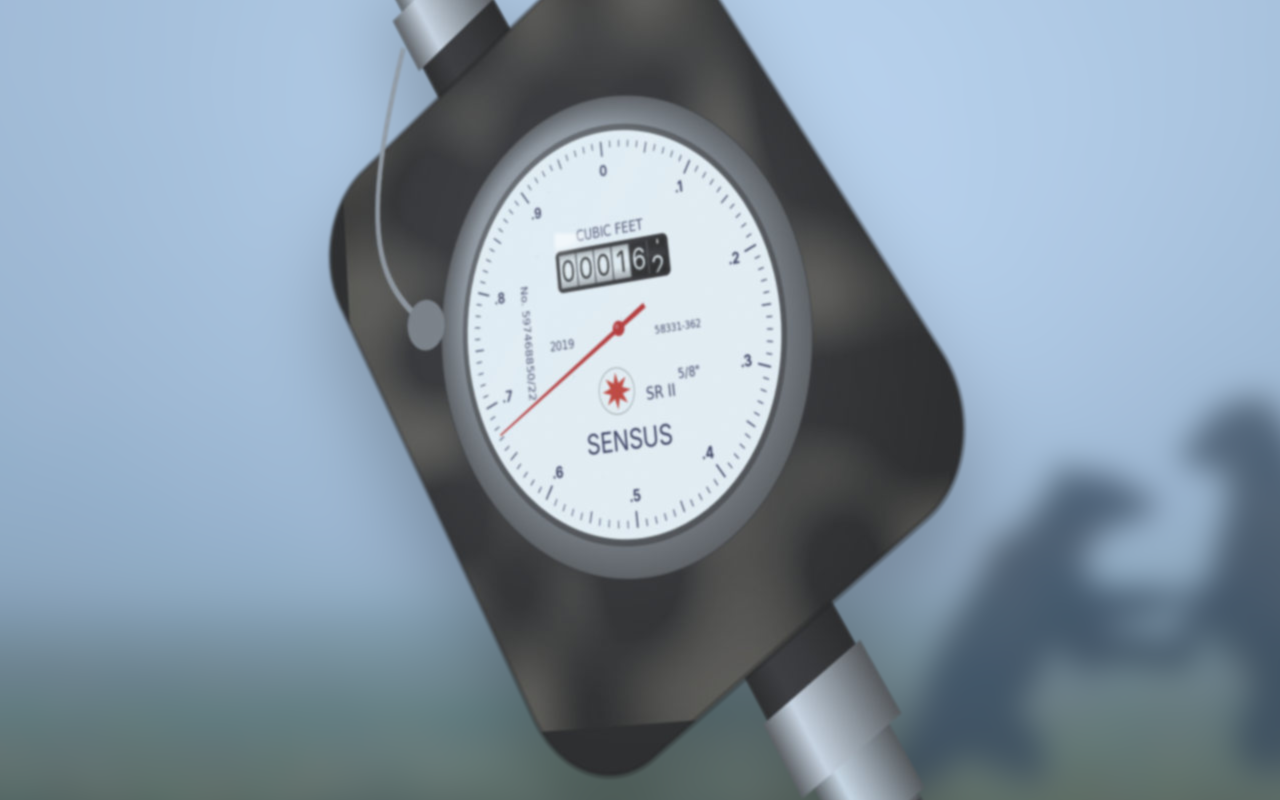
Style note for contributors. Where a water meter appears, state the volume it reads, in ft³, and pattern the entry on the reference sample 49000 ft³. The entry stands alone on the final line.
161.67 ft³
